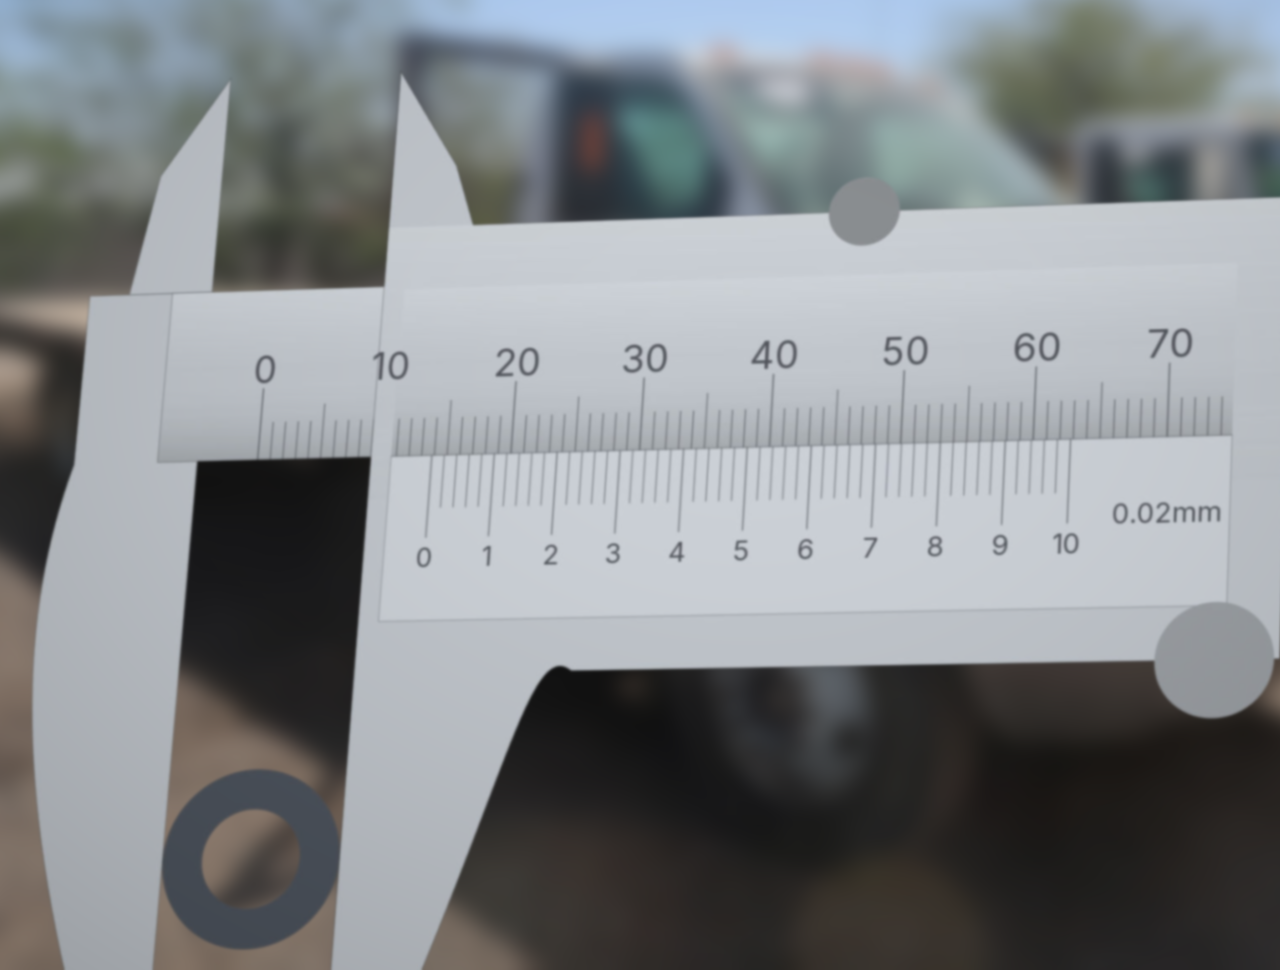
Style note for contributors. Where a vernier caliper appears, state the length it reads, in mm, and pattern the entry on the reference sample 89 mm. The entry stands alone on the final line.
13.8 mm
